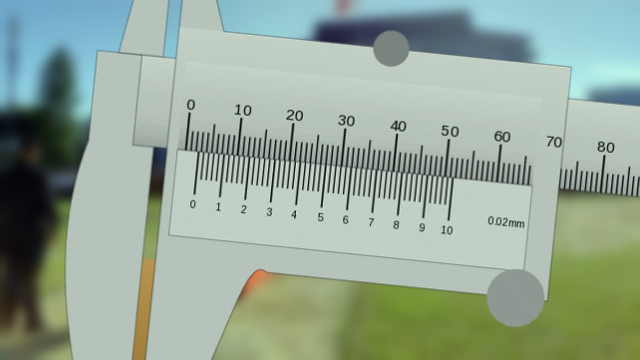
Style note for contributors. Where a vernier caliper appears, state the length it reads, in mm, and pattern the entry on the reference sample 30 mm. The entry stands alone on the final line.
2.5 mm
